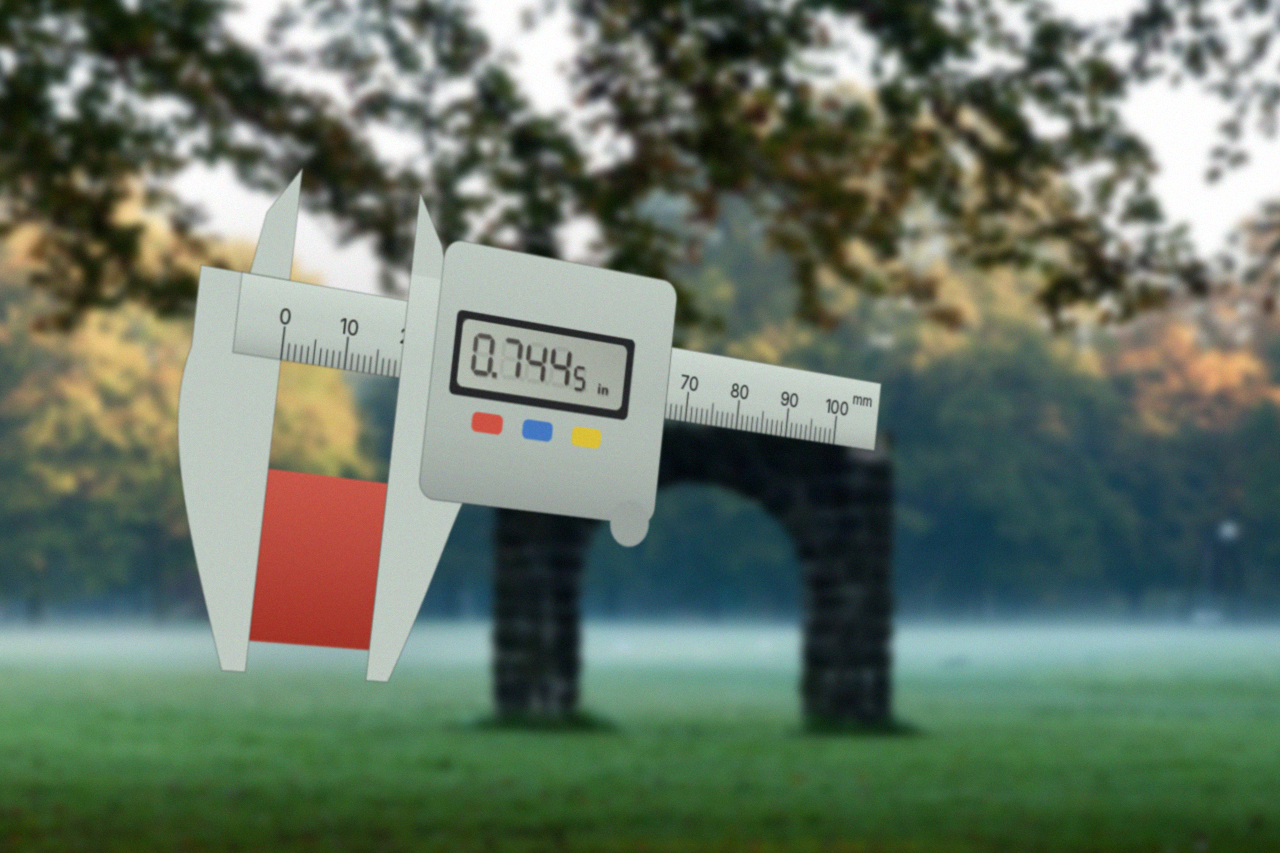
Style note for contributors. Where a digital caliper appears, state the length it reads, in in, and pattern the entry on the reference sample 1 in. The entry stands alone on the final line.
0.7445 in
